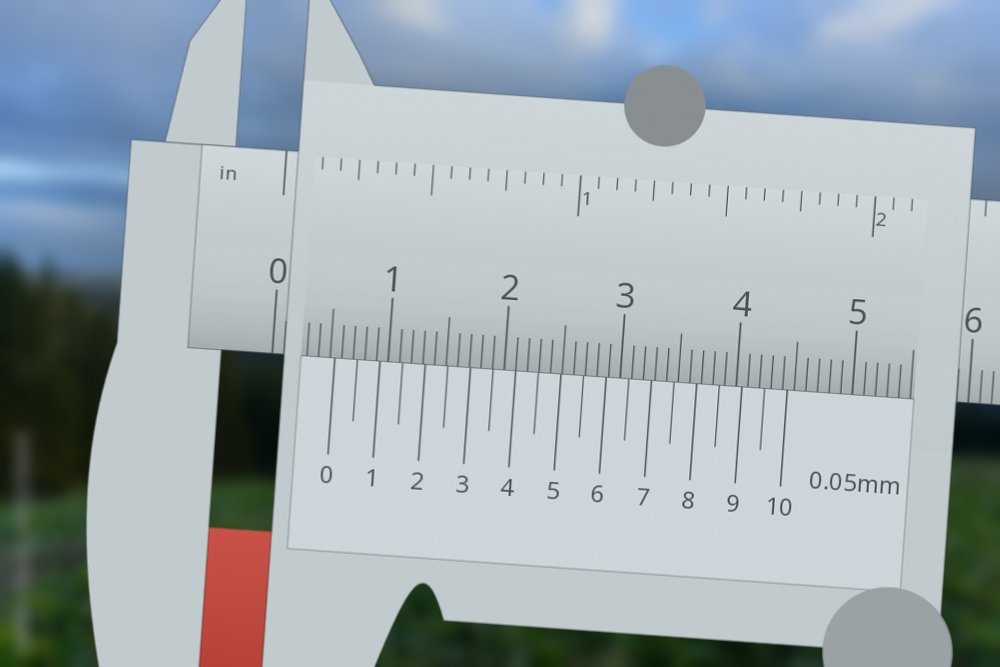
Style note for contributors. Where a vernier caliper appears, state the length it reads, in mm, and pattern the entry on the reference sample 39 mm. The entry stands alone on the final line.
5.4 mm
